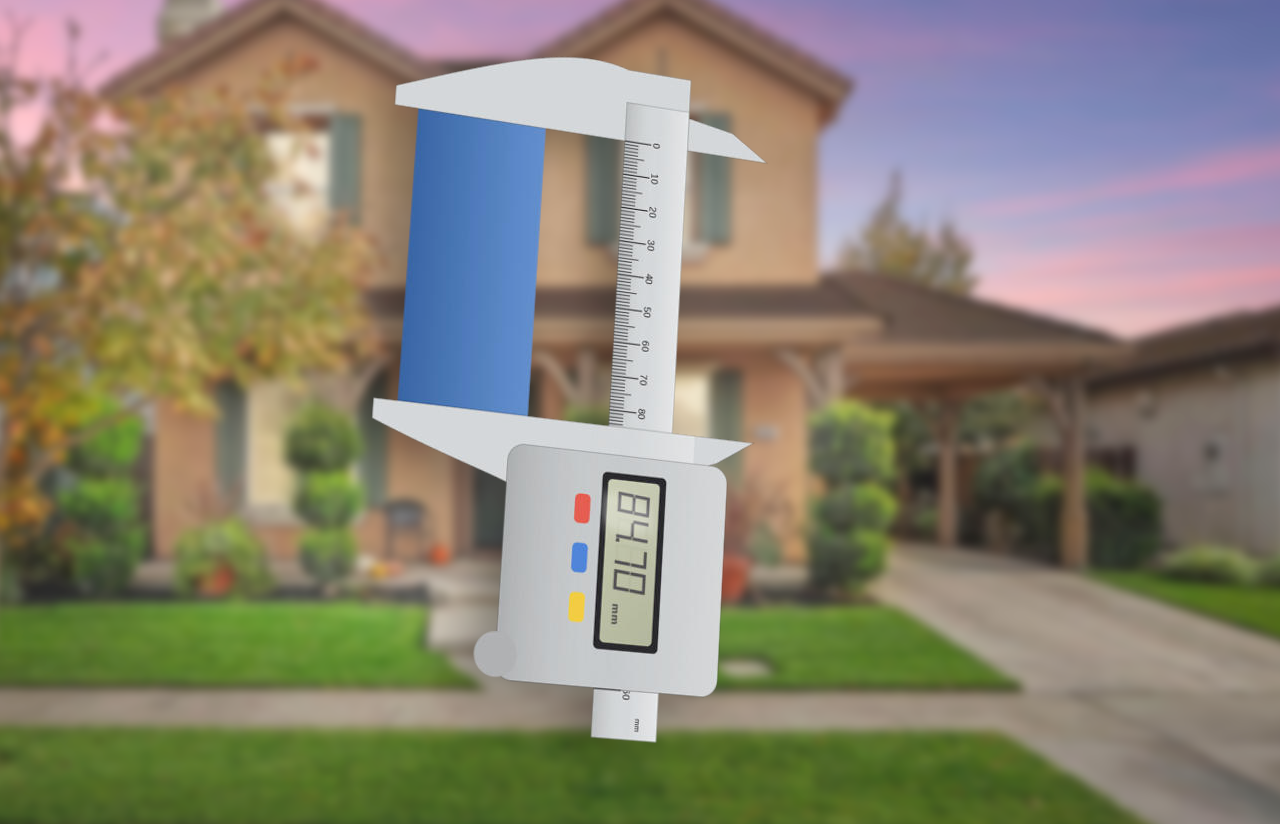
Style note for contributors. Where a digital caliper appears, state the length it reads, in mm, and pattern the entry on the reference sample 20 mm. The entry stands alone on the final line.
84.70 mm
